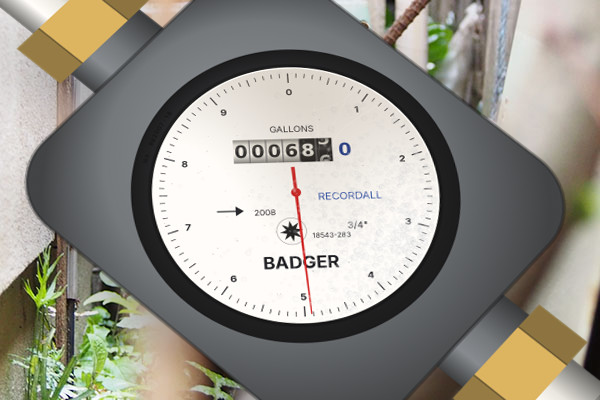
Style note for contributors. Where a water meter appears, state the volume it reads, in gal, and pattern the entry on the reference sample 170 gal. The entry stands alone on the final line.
6854.9 gal
